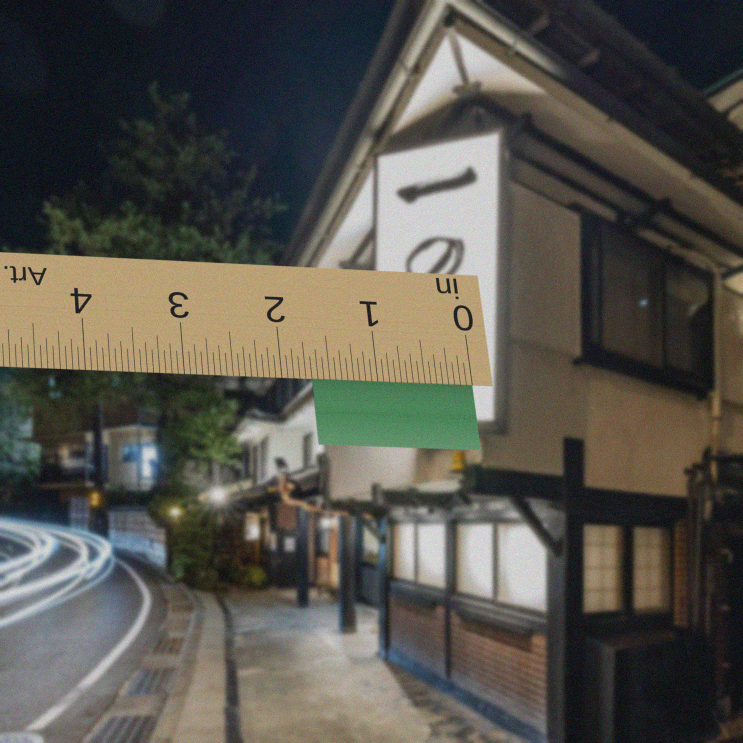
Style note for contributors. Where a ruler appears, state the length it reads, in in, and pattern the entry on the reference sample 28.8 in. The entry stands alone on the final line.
1.6875 in
